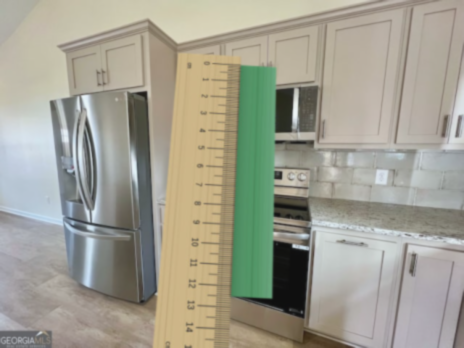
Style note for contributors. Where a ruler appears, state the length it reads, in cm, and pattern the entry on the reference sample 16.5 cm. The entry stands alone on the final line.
12.5 cm
